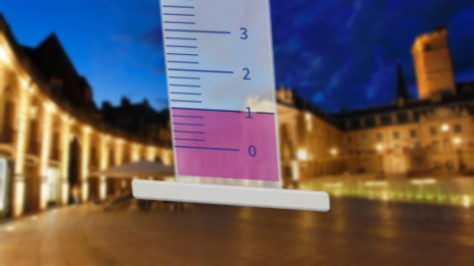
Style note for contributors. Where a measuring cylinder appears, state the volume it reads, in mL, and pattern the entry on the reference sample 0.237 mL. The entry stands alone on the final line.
1 mL
